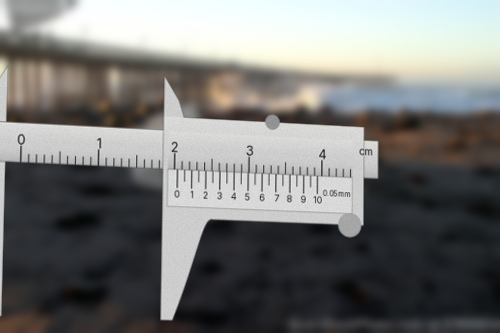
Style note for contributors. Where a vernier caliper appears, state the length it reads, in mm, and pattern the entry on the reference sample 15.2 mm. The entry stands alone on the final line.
20.4 mm
